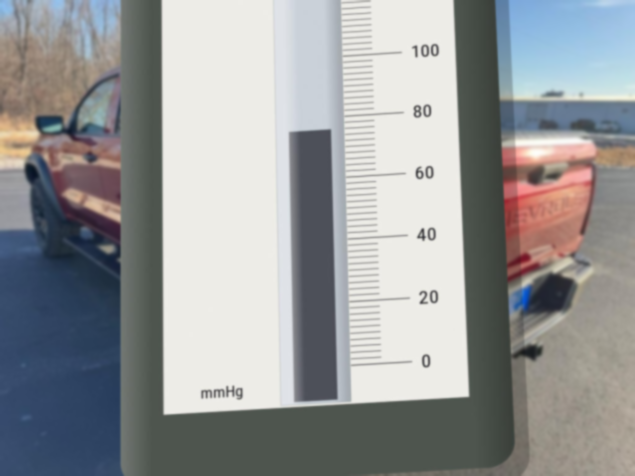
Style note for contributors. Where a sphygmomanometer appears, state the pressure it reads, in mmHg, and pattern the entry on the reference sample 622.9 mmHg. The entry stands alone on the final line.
76 mmHg
